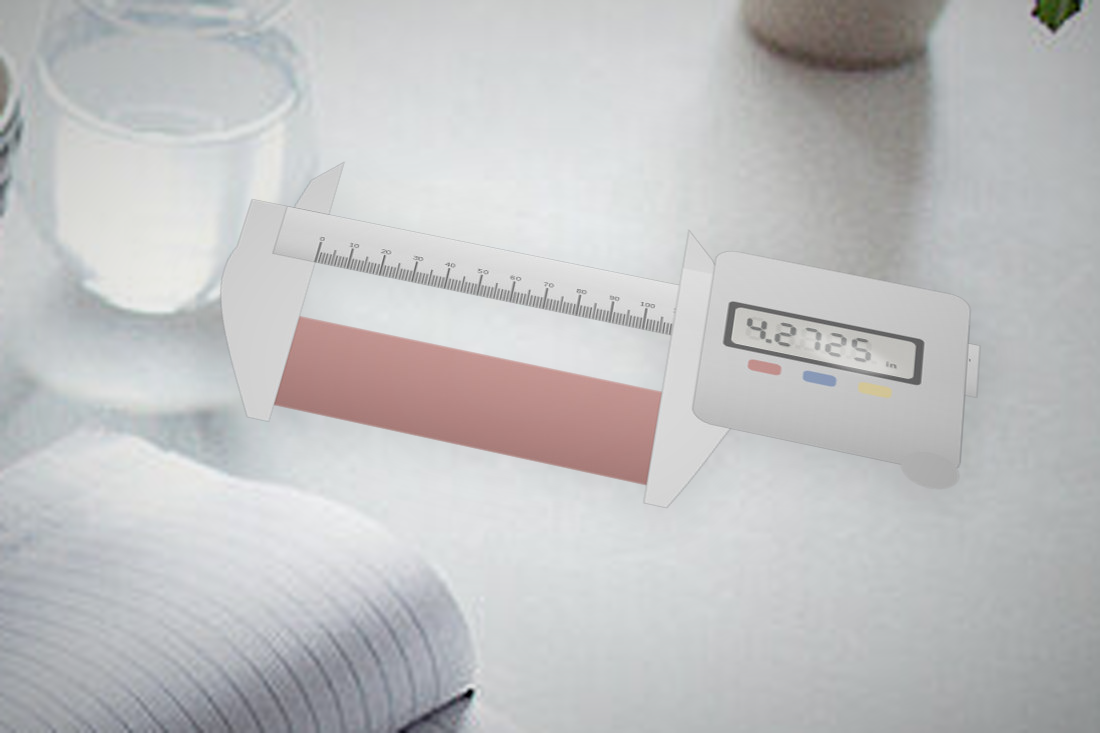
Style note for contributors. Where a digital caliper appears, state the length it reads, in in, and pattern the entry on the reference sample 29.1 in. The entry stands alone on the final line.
4.2725 in
